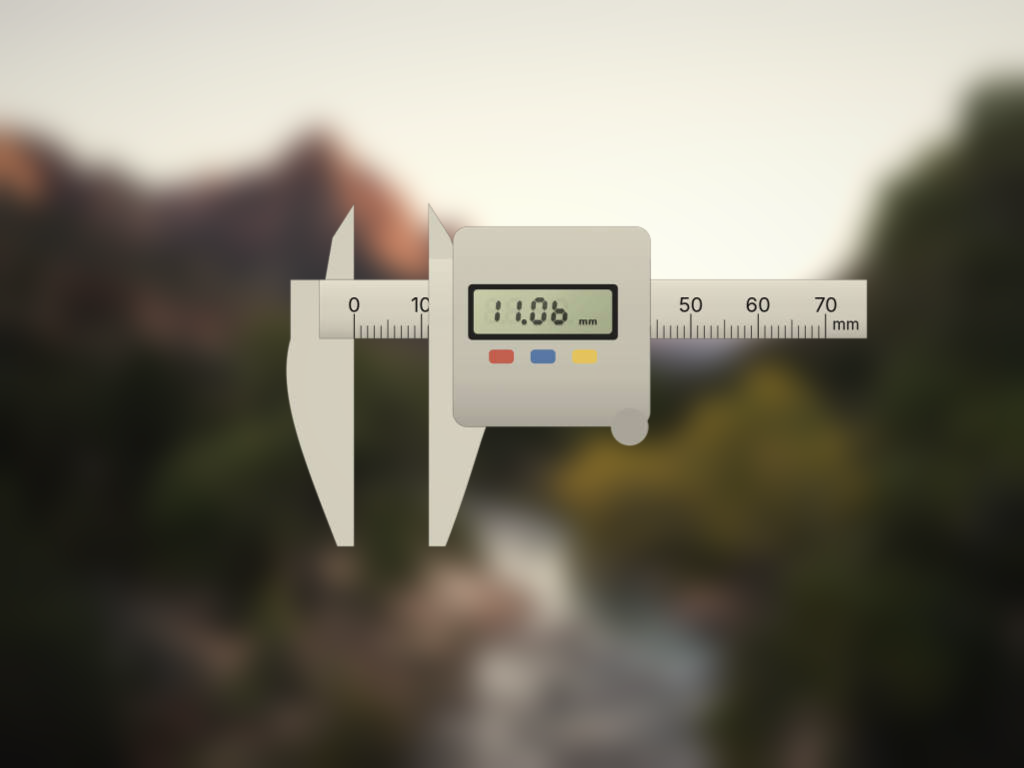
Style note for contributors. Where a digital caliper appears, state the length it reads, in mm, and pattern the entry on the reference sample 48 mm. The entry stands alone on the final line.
11.06 mm
